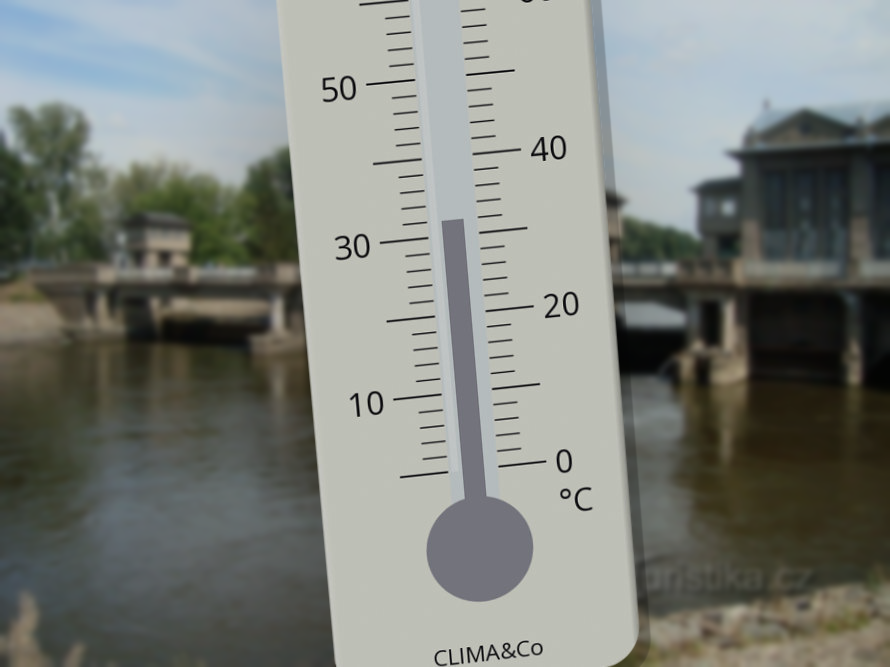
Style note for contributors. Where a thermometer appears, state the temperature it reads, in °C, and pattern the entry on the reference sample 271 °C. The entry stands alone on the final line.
32 °C
